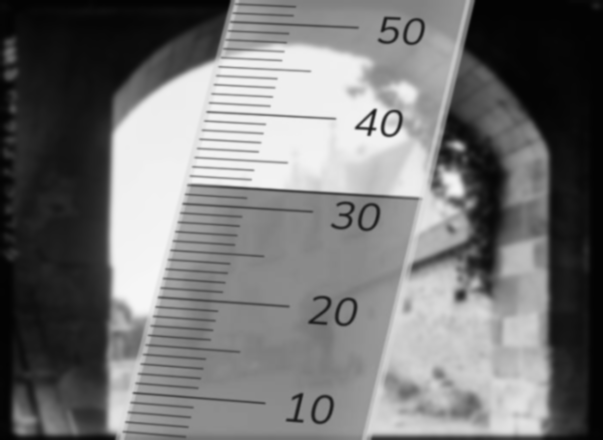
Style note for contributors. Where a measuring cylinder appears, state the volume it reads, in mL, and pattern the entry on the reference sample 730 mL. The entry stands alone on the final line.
32 mL
